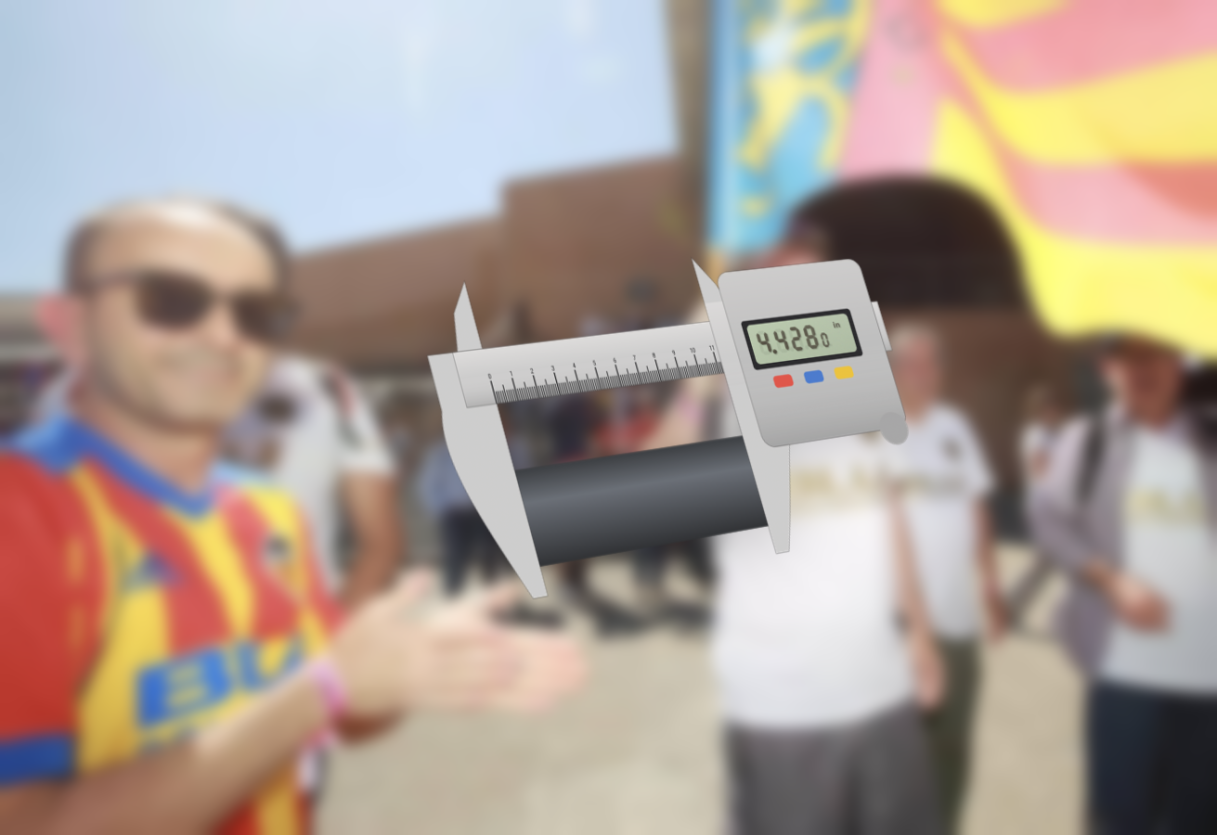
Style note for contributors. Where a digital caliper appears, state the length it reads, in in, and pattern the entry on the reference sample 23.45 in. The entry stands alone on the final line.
4.4280 in
